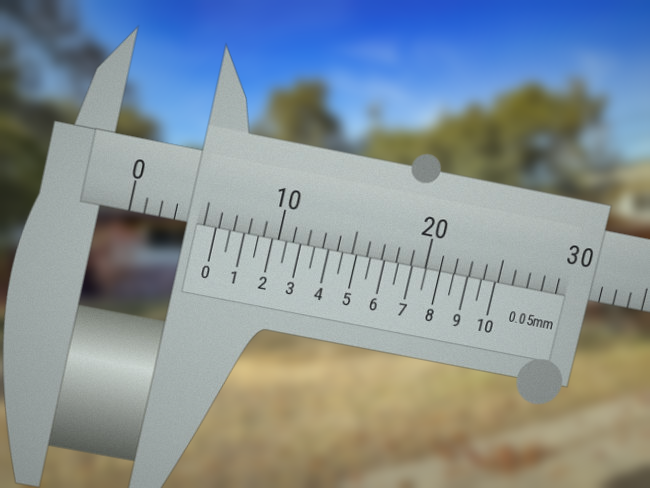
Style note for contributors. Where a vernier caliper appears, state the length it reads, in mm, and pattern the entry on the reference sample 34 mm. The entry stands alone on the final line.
5.8 mm
